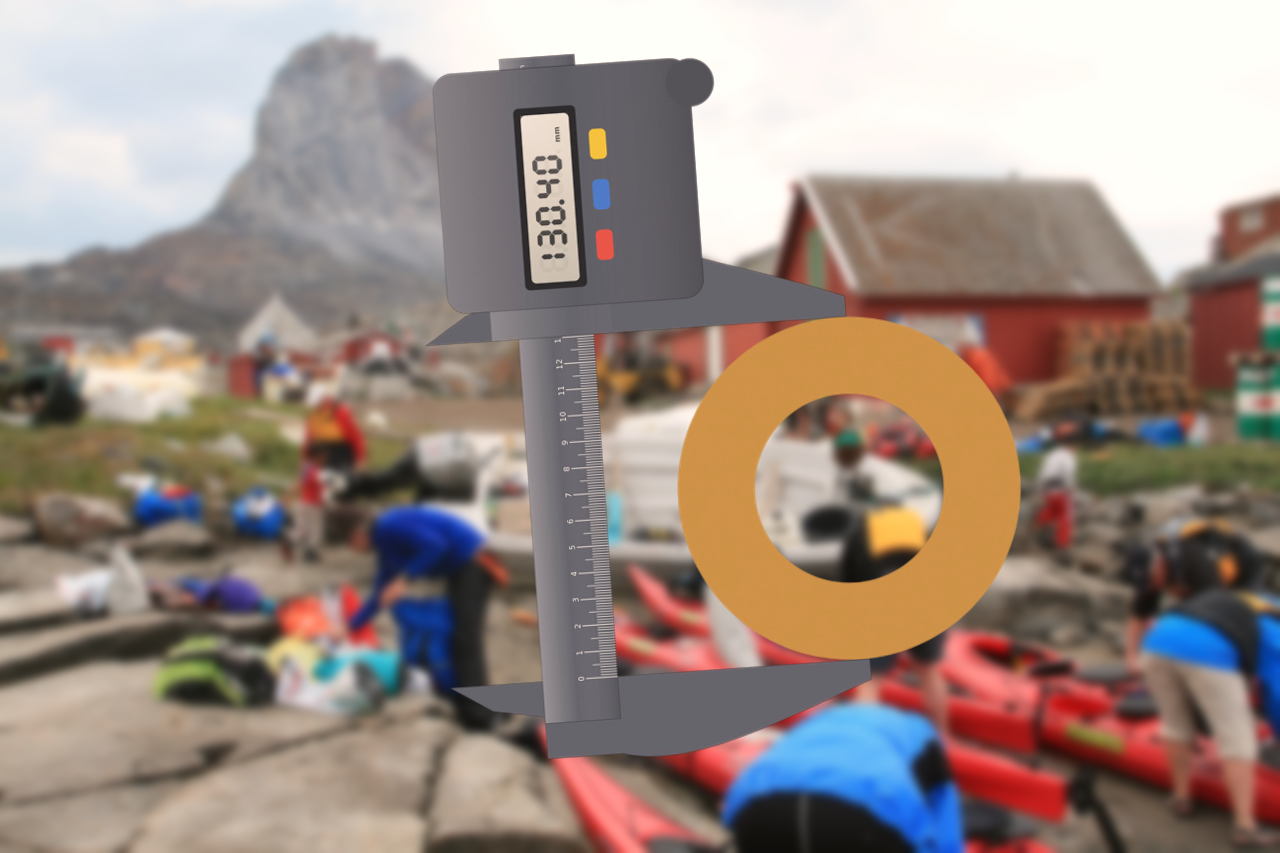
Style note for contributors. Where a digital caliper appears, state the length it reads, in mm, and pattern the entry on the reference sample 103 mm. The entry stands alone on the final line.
130.40 mm
